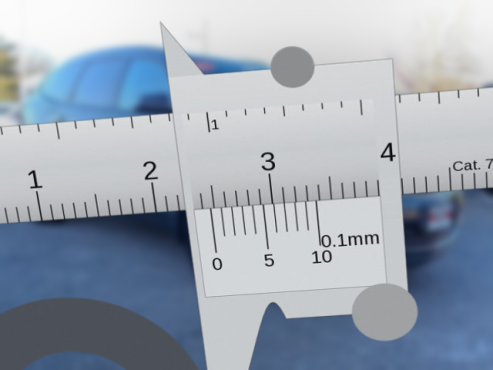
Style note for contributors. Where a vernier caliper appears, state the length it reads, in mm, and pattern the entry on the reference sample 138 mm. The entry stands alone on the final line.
24.7 mm
